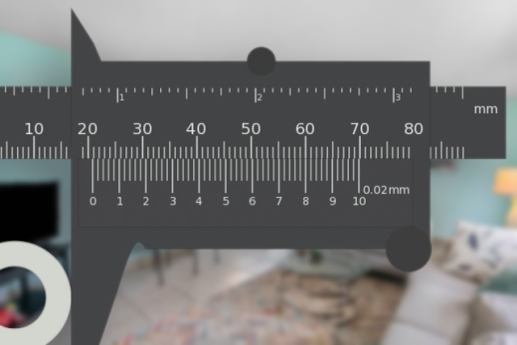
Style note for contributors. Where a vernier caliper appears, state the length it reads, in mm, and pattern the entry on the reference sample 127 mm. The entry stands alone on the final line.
20.8 mm
